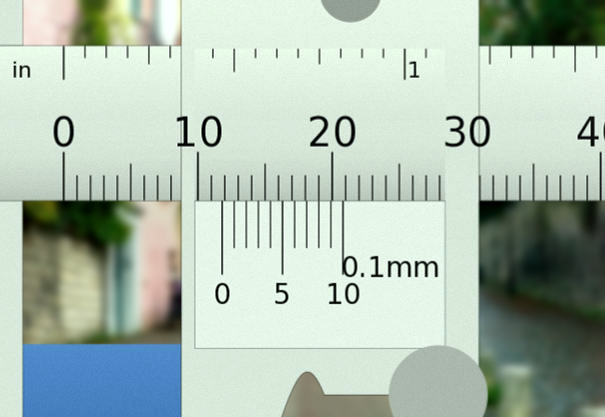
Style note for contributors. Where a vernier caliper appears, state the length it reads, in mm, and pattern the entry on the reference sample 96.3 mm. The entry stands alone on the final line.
11.8 mm
